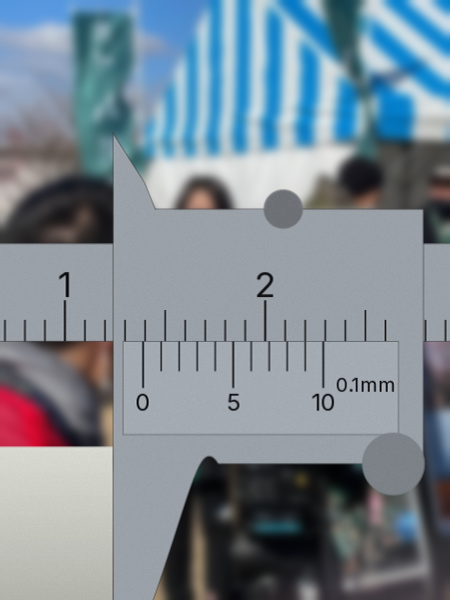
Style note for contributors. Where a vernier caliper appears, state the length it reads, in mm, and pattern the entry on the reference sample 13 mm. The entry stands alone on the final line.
13.9 mm
